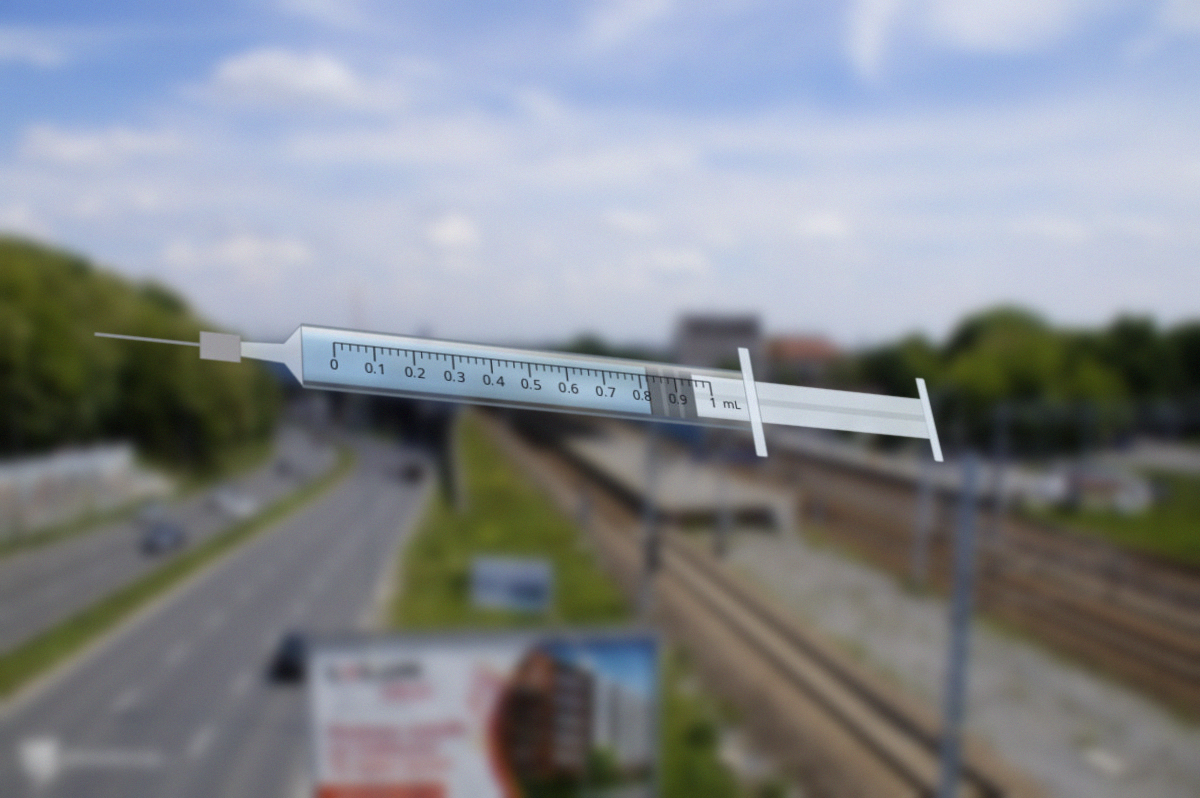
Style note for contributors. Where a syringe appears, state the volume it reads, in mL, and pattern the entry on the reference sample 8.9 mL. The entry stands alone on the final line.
0.82 mL
